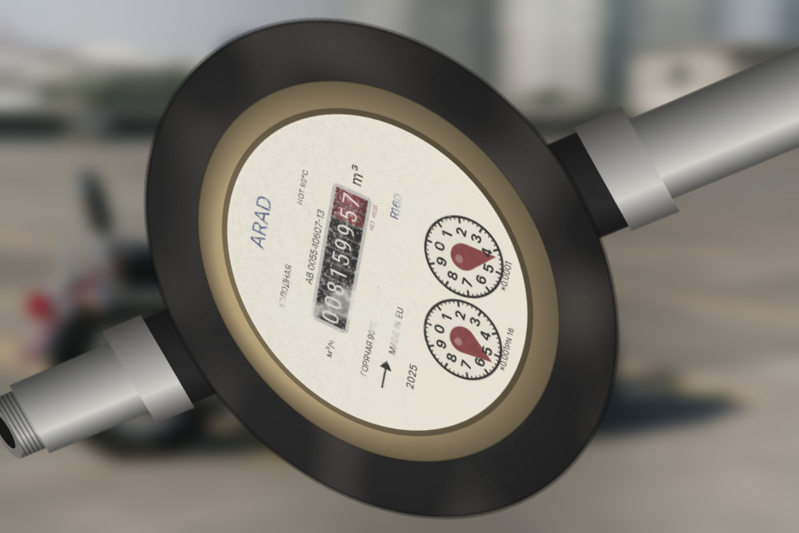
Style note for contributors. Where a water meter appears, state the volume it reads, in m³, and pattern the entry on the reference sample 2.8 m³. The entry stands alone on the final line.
81599.5754 m³
